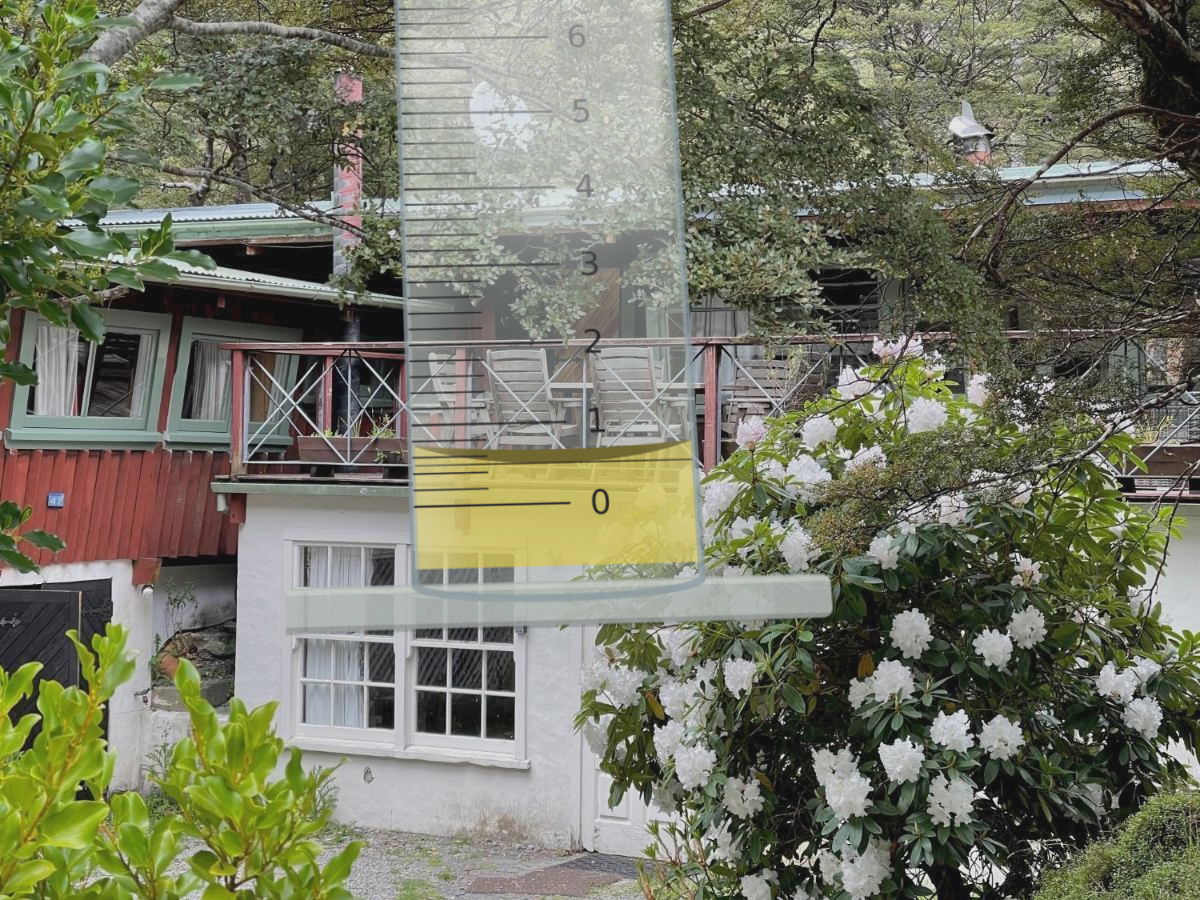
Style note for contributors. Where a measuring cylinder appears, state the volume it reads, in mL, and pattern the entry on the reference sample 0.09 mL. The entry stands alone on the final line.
0.5 mL
